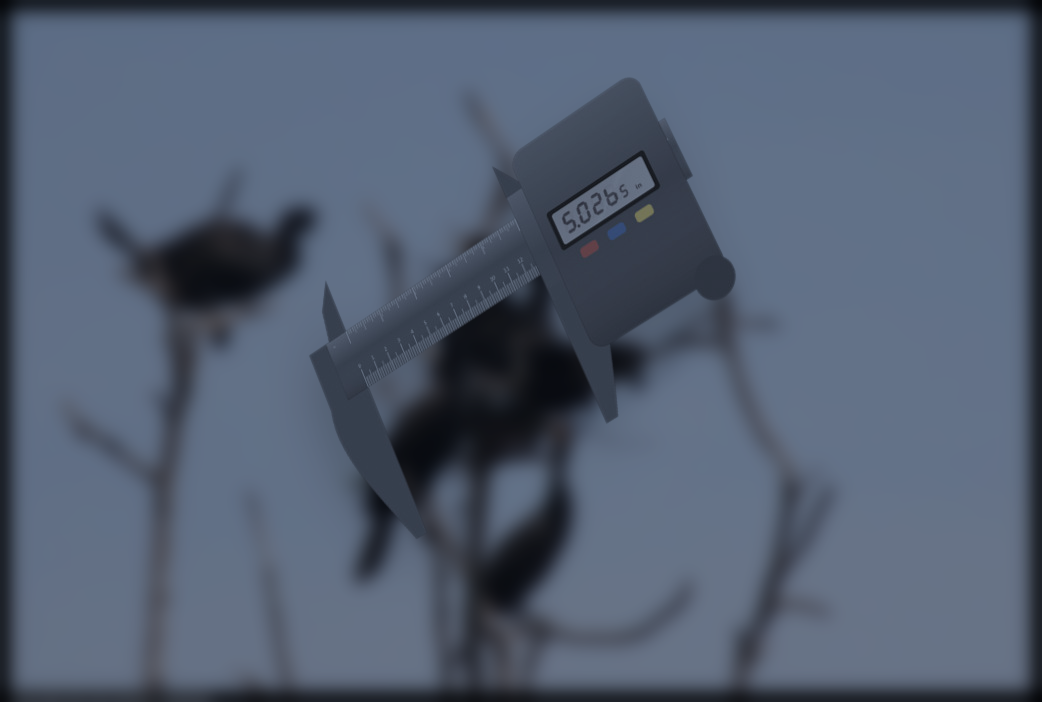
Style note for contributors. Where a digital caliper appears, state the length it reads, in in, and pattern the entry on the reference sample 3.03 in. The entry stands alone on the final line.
5.0265 in
